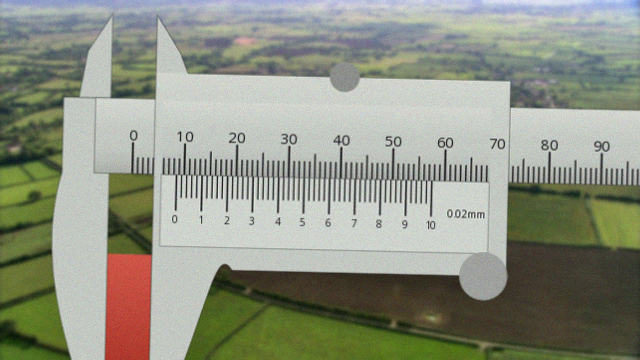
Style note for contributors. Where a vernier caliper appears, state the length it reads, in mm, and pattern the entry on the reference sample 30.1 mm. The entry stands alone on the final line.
8.5 mm
